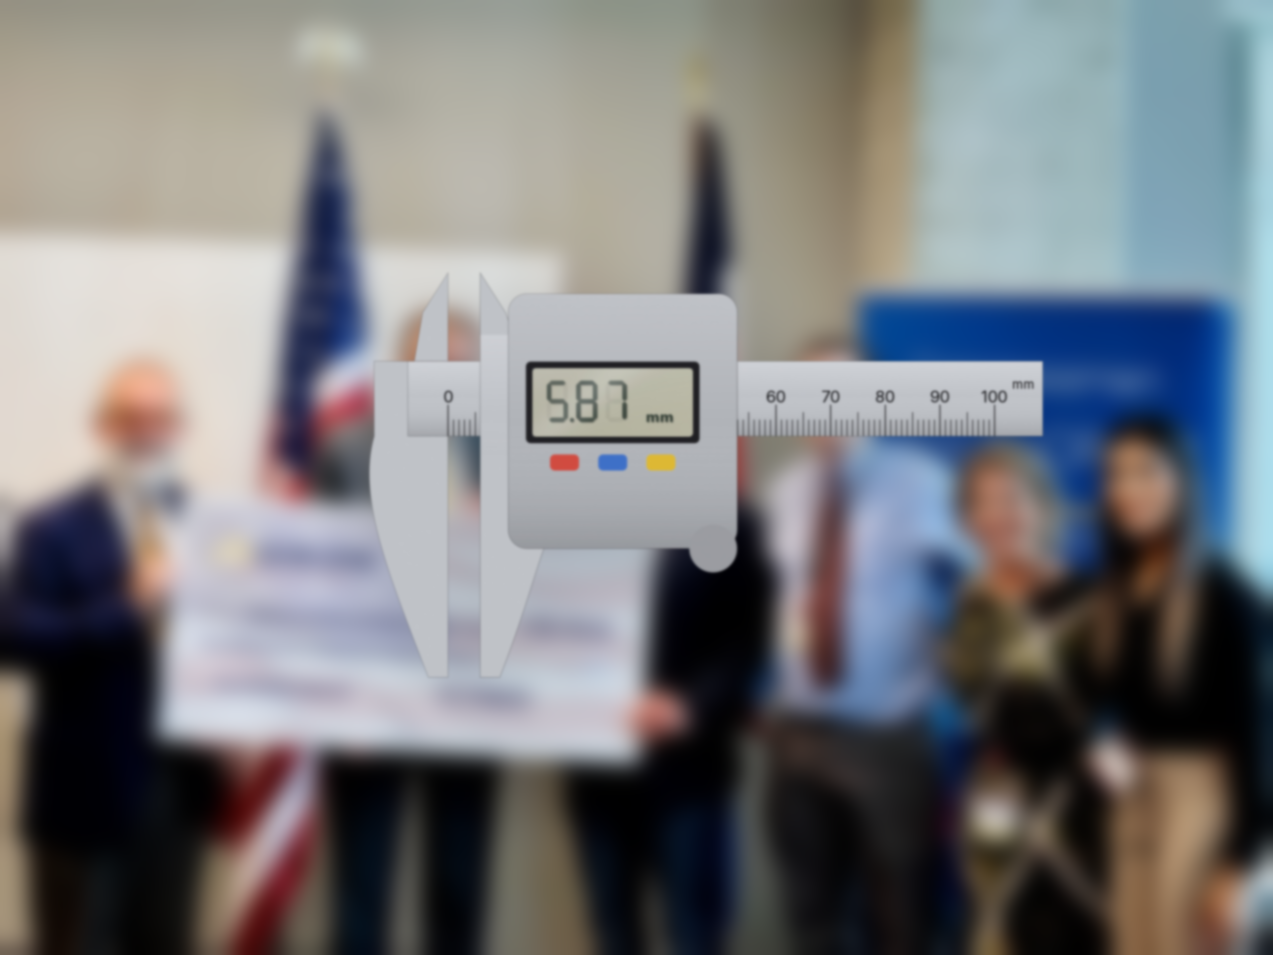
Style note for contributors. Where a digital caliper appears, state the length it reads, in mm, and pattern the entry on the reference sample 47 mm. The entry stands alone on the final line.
5.87 mm
